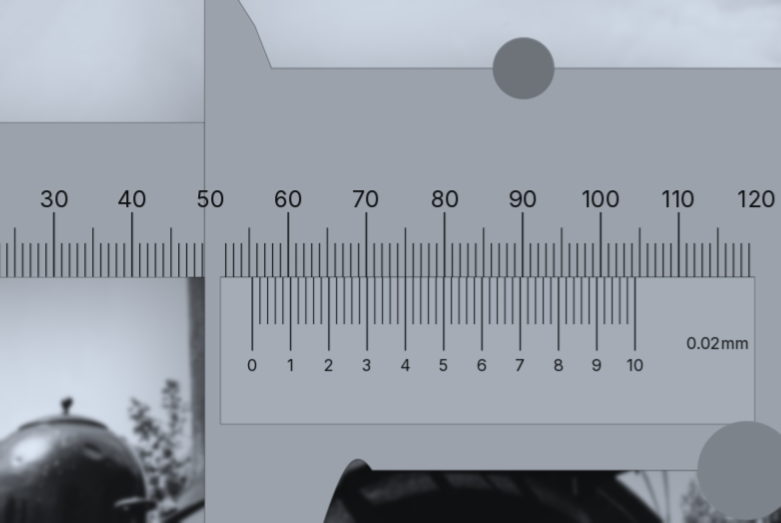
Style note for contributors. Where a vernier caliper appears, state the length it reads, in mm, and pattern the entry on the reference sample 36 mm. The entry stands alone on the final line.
55.4 mm
